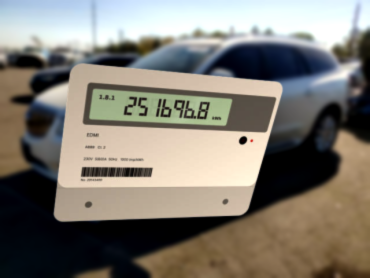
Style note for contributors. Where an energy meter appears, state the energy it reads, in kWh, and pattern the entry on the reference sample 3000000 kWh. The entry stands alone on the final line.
251696.8 kWh
